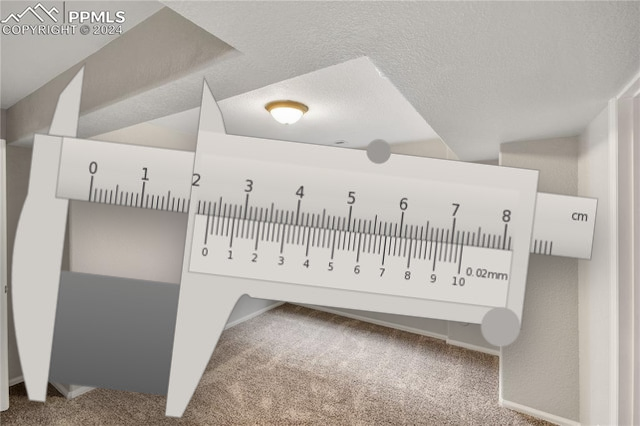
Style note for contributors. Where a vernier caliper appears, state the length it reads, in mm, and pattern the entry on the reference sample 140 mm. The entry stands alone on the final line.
23.0 mm
